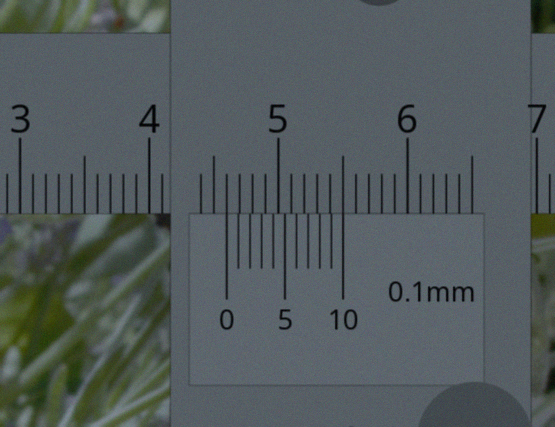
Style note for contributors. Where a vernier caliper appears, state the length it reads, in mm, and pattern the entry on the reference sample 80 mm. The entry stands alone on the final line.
46.0 mm
